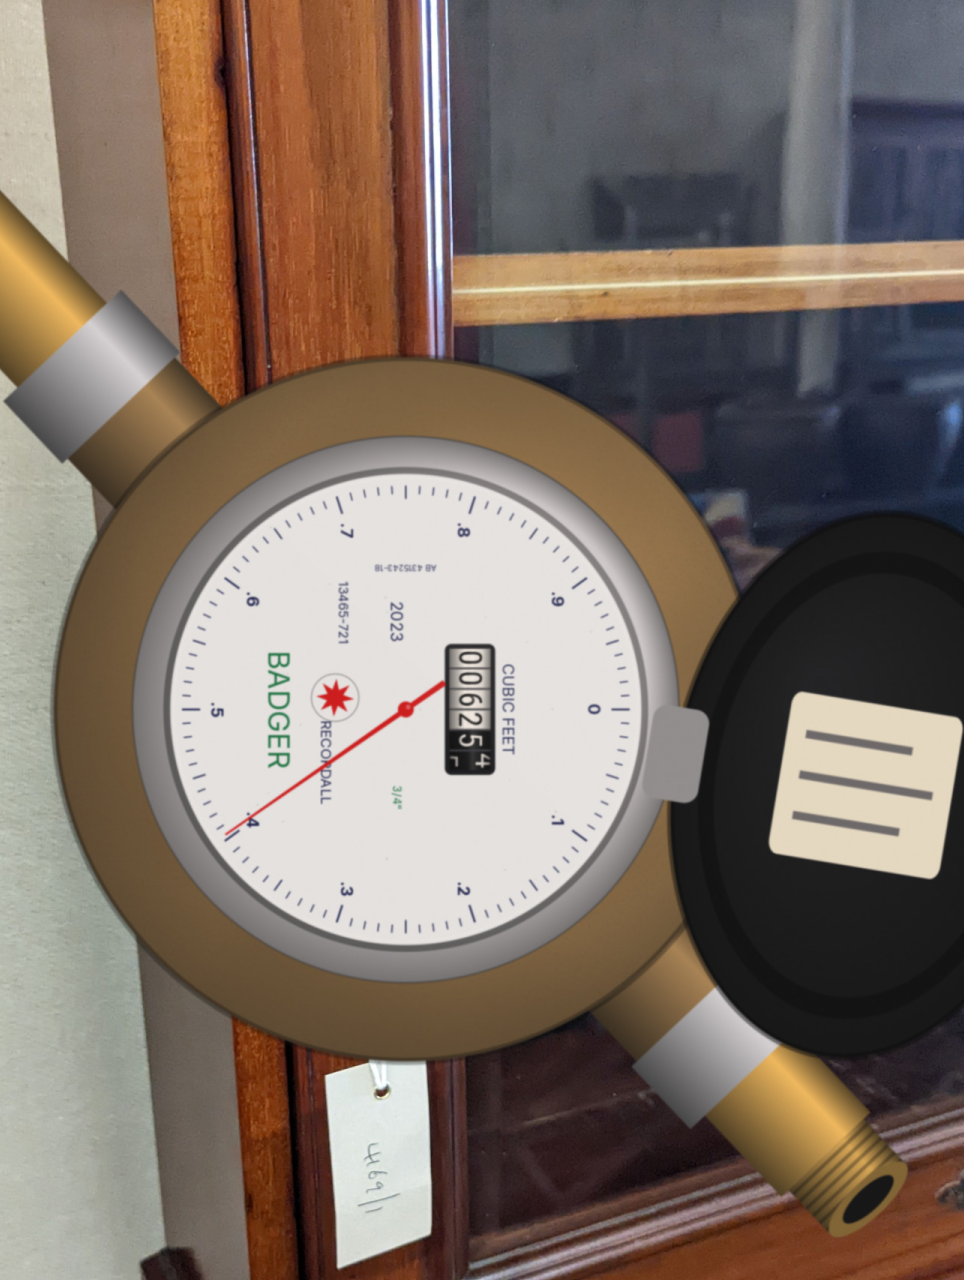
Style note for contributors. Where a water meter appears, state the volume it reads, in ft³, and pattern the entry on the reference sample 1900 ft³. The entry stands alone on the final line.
6254.40 ft³
